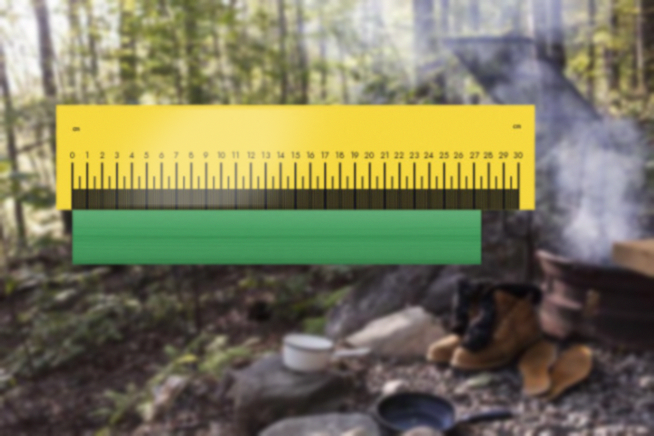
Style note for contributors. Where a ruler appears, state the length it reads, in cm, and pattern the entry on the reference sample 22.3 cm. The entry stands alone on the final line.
27.5 cm
